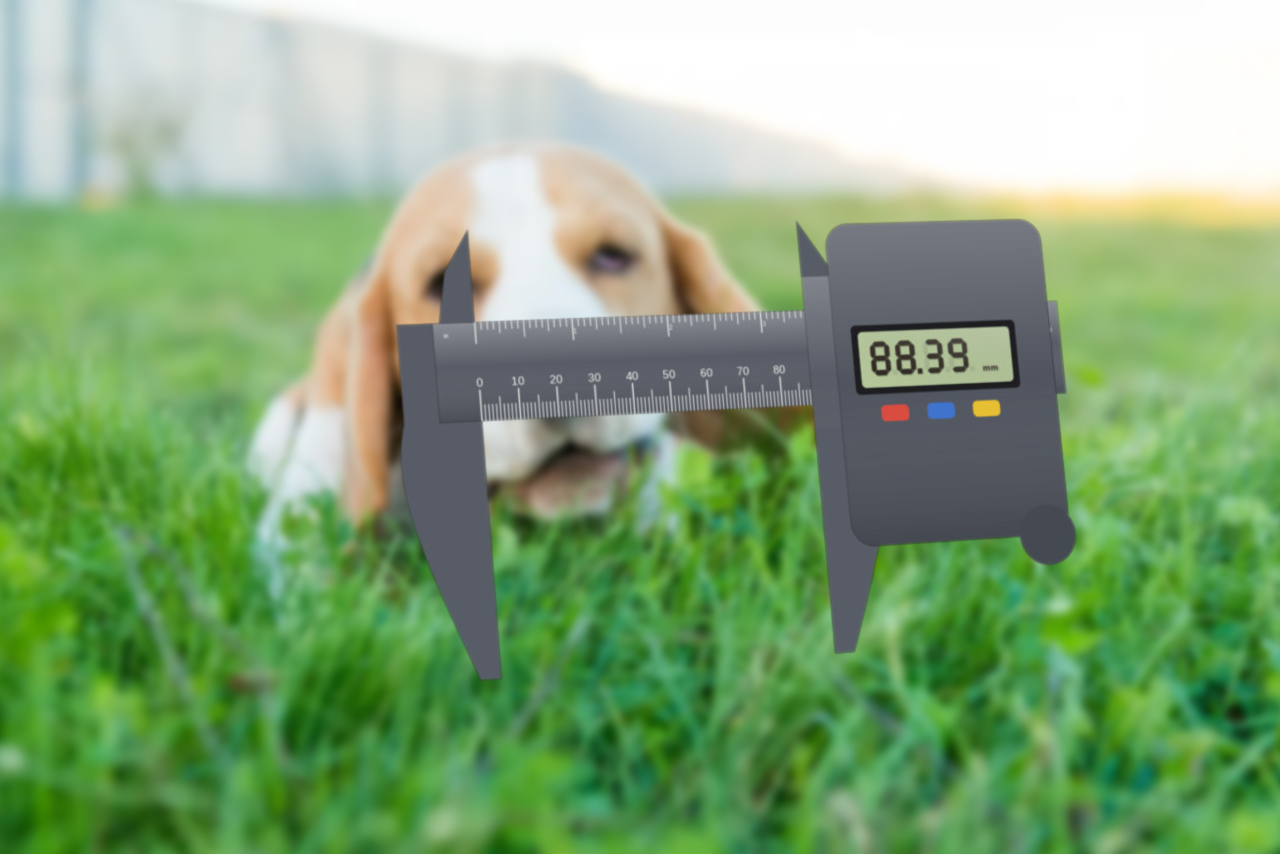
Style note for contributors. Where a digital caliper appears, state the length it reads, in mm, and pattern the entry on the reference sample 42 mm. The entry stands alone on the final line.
88.39 mm
